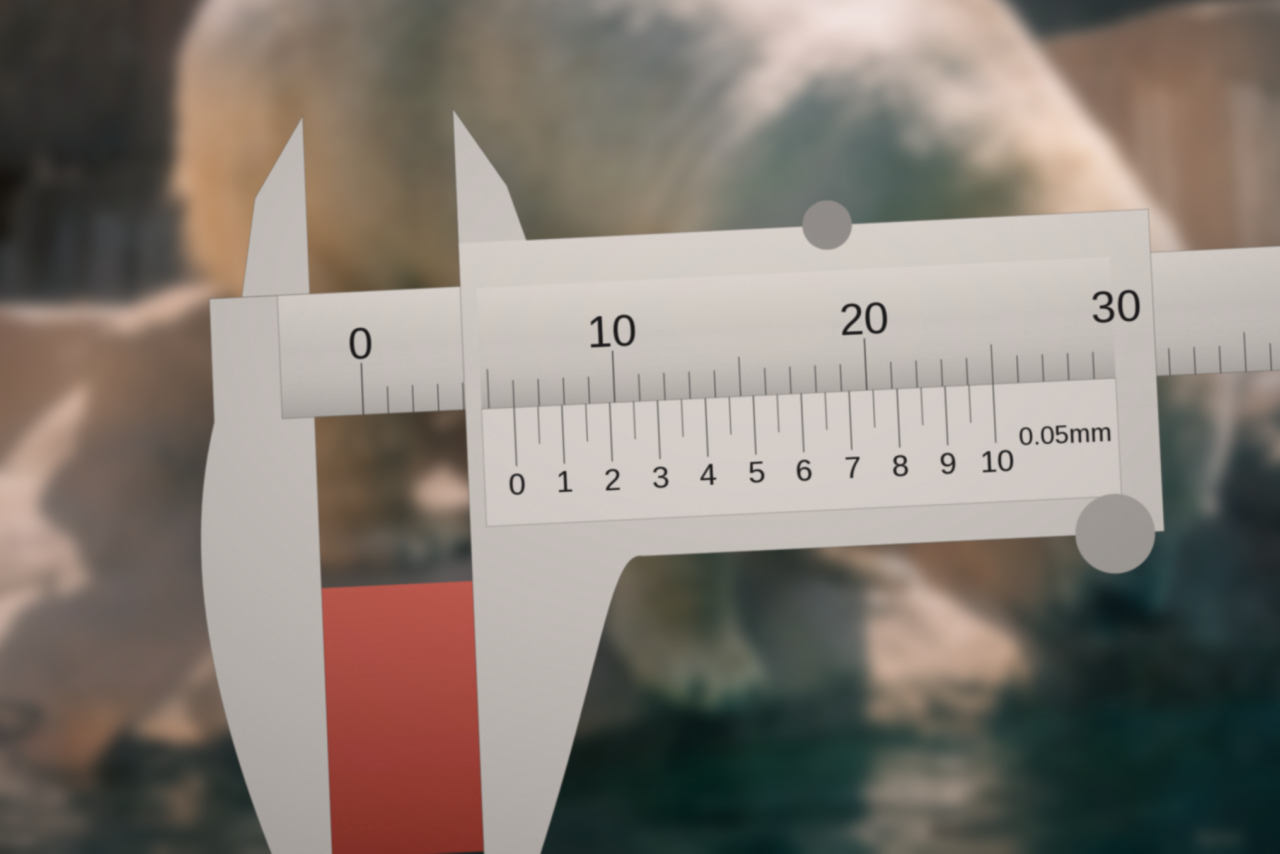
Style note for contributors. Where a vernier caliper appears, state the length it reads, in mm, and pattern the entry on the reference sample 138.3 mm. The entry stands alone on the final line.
6.0 mm
